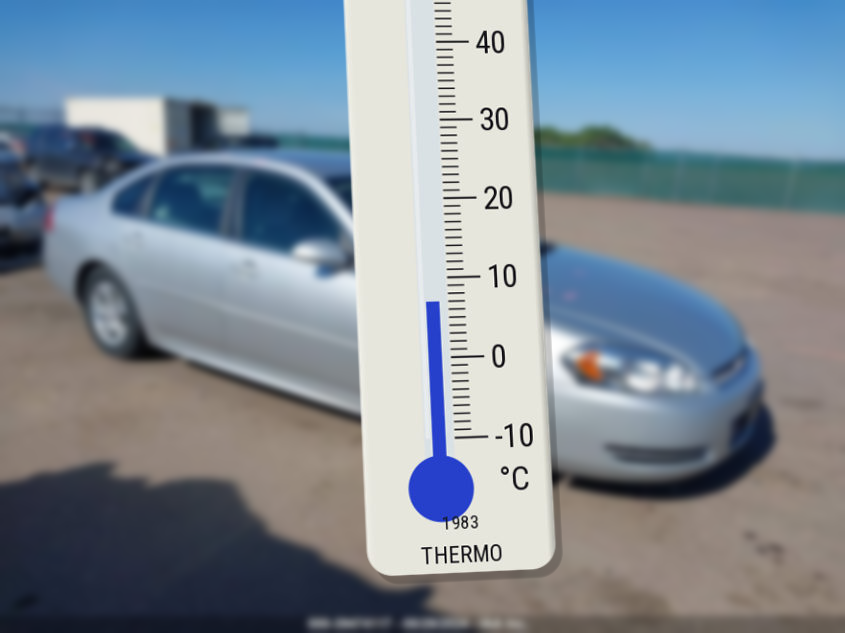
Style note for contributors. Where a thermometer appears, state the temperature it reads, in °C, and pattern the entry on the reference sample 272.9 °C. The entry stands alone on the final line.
7 °C
